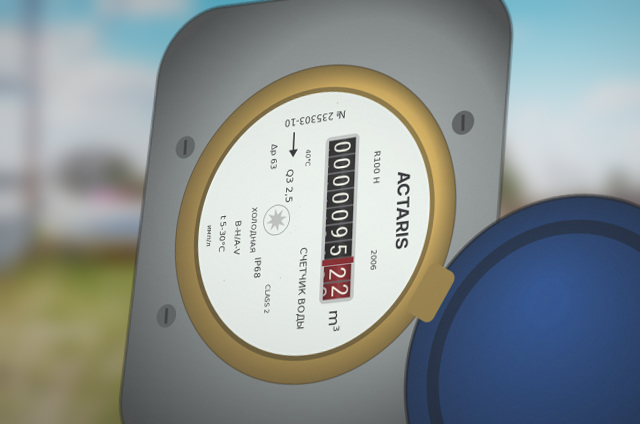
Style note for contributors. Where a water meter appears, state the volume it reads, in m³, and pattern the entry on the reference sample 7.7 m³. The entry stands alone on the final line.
95.22 m³
